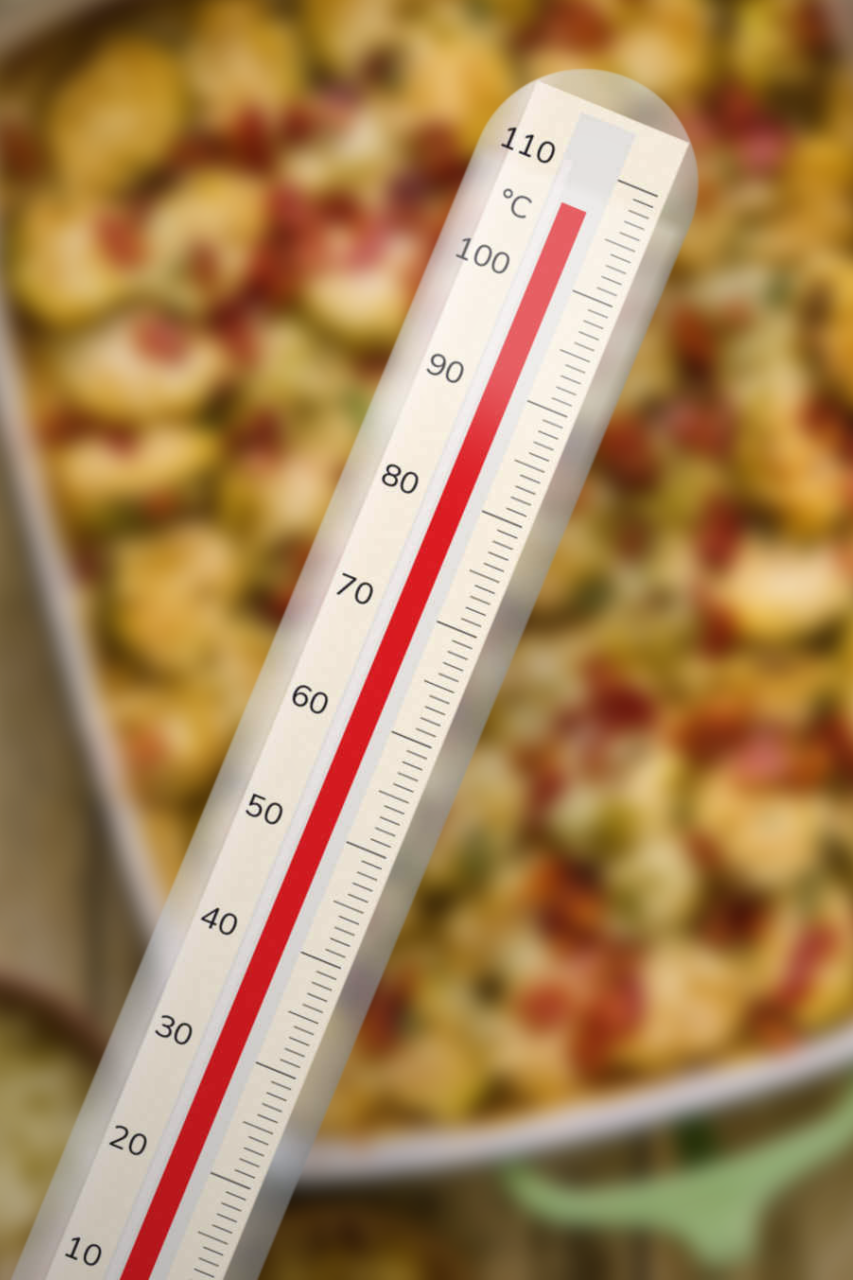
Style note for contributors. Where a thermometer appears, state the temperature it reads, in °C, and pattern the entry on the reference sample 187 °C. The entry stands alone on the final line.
106.5 °C
